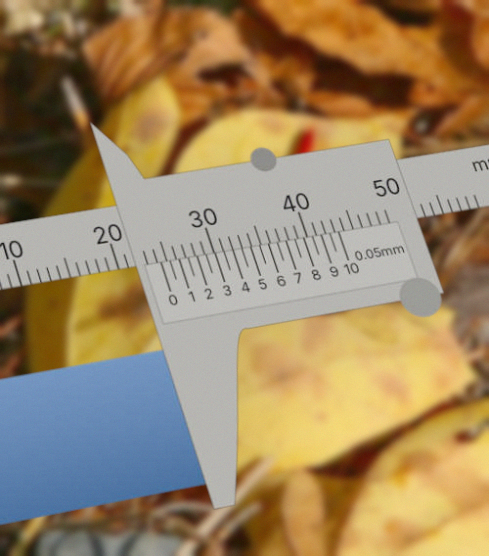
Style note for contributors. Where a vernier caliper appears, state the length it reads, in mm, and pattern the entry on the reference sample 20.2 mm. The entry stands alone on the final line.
24.4 mm
